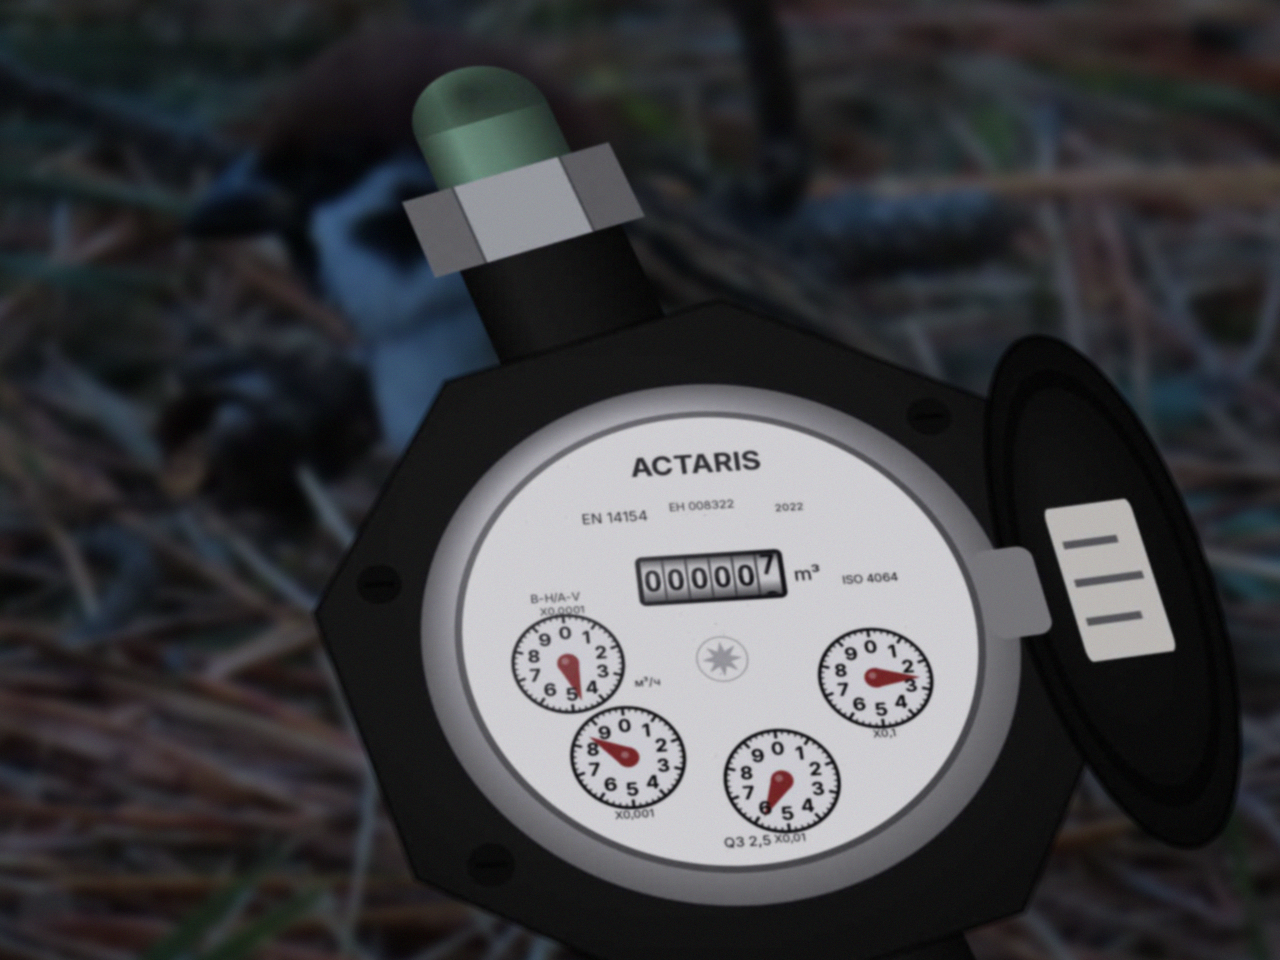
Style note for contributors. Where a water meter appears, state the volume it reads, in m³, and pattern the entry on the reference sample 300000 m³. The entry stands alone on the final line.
7.2584 m³
